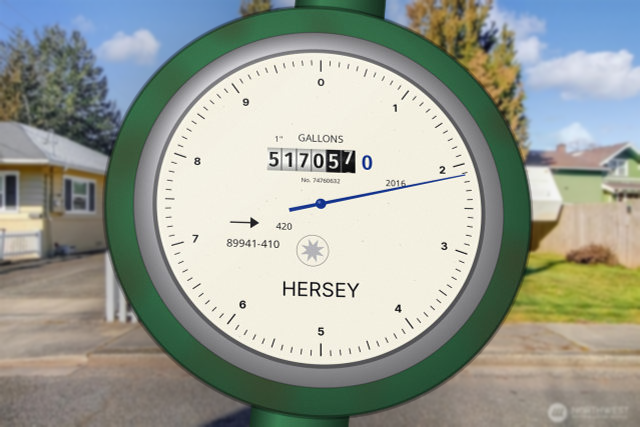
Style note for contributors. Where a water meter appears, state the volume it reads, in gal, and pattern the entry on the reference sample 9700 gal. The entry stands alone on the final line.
5170572.1 gal
